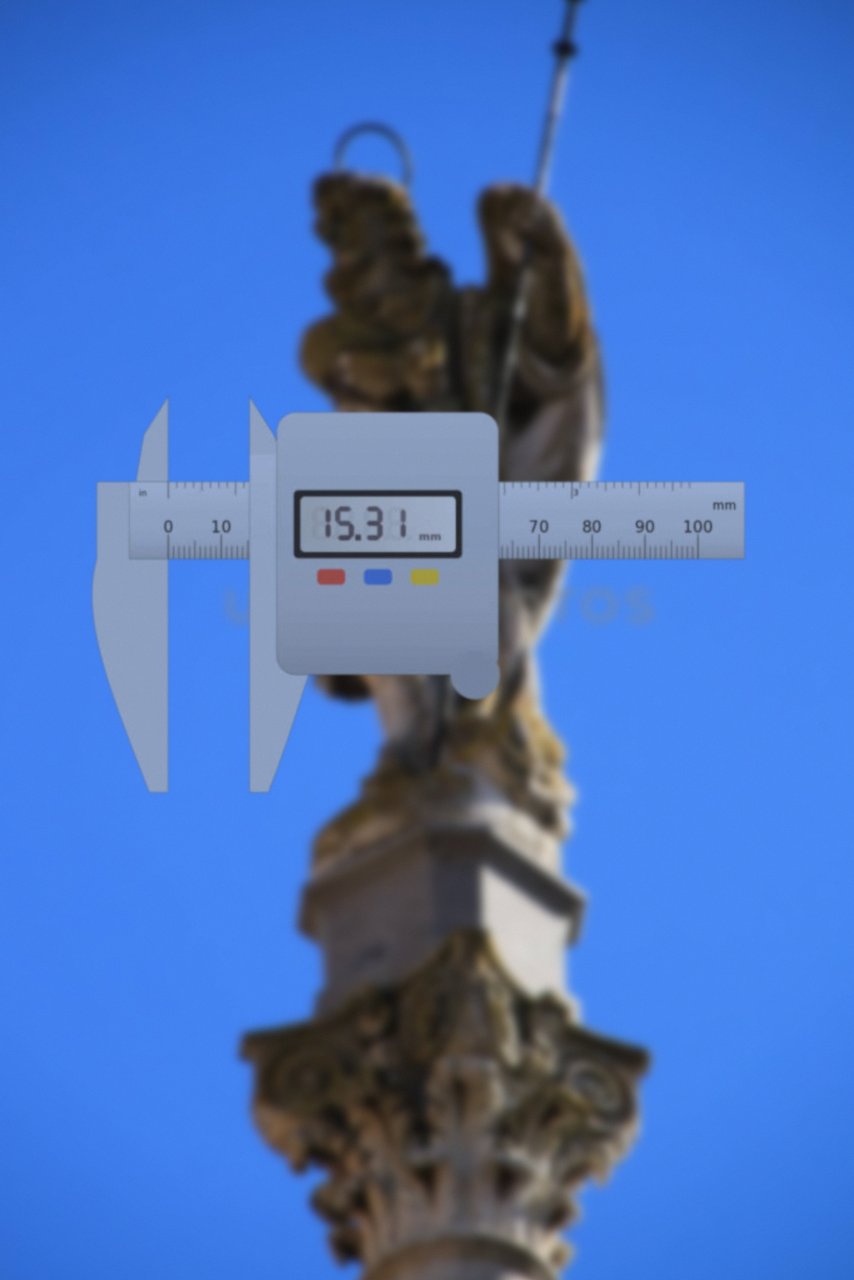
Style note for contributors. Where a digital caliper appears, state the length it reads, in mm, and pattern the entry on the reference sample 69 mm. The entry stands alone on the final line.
15.31 mm
